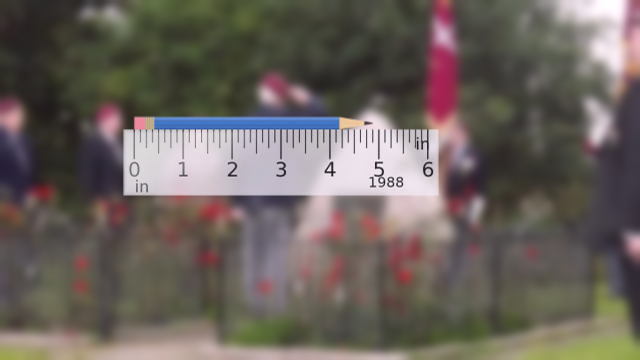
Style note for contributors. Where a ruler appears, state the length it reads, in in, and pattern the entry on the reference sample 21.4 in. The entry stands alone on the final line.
4.875 in
